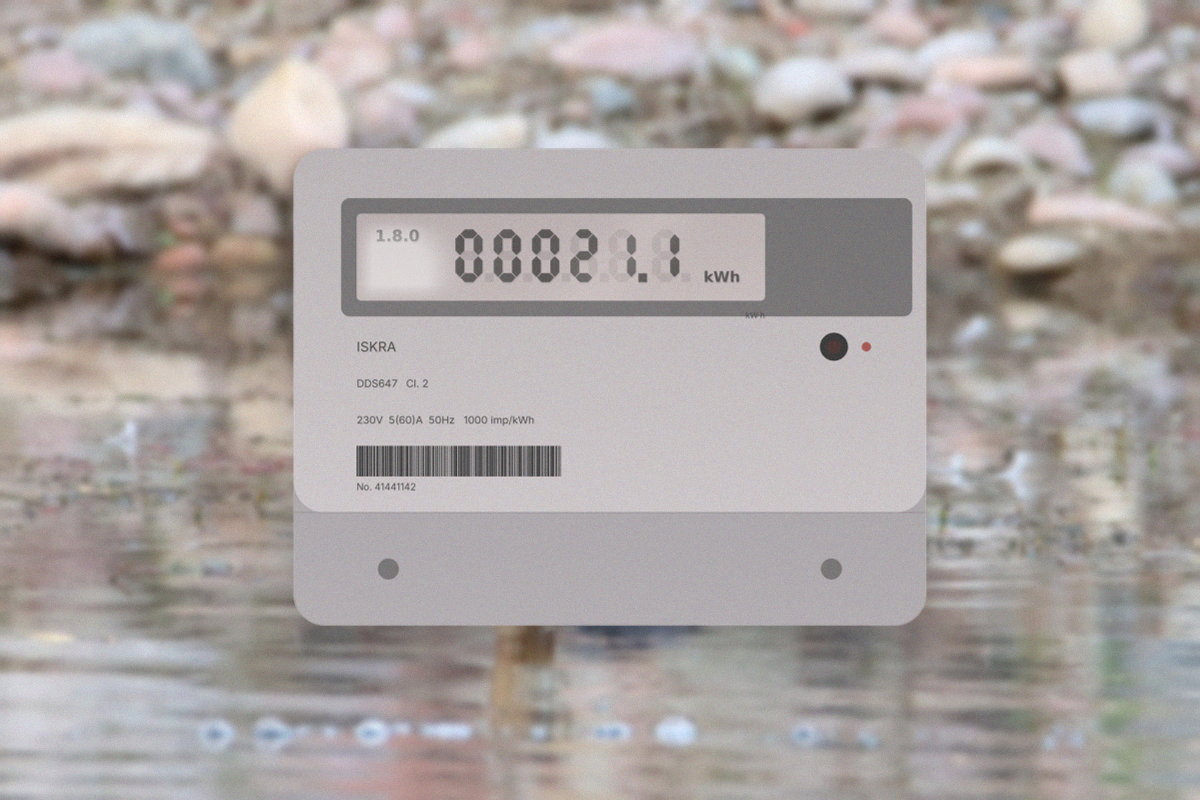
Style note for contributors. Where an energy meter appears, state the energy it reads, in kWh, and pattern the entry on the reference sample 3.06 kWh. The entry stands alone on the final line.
21.1 kWh
